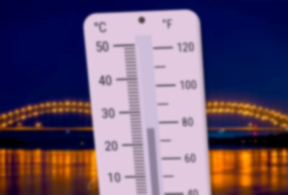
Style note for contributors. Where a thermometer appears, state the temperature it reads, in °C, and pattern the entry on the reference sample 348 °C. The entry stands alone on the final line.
25 °C
